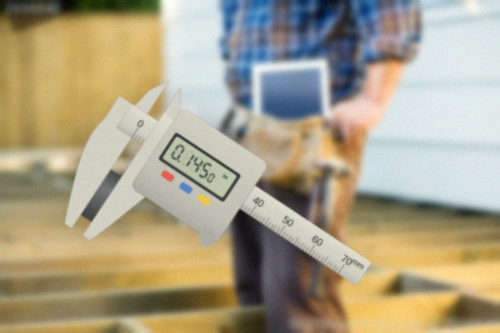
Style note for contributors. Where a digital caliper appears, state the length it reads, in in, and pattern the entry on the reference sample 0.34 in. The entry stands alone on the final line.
0.1450 in
